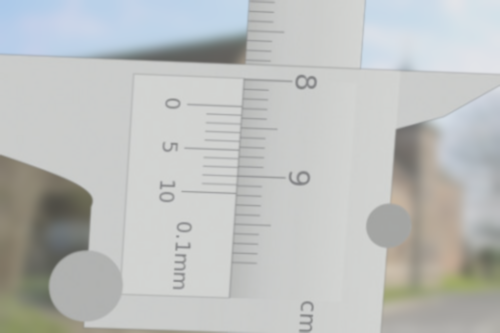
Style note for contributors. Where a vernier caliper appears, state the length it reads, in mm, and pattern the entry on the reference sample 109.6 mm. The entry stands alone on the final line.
82.8 mm
